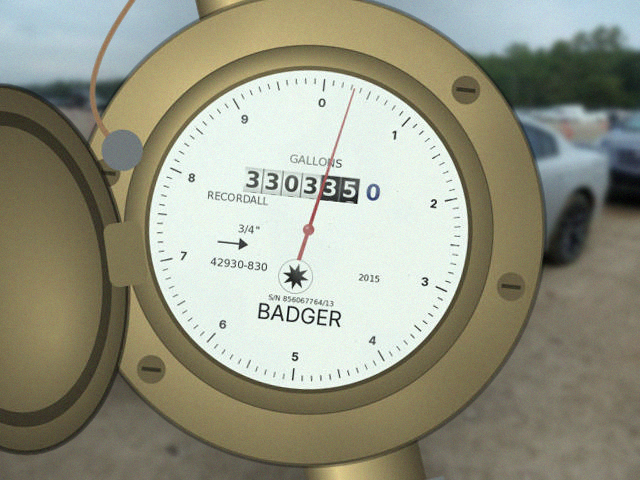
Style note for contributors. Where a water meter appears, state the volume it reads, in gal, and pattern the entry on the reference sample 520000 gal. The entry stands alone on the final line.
3303350.3 gal
